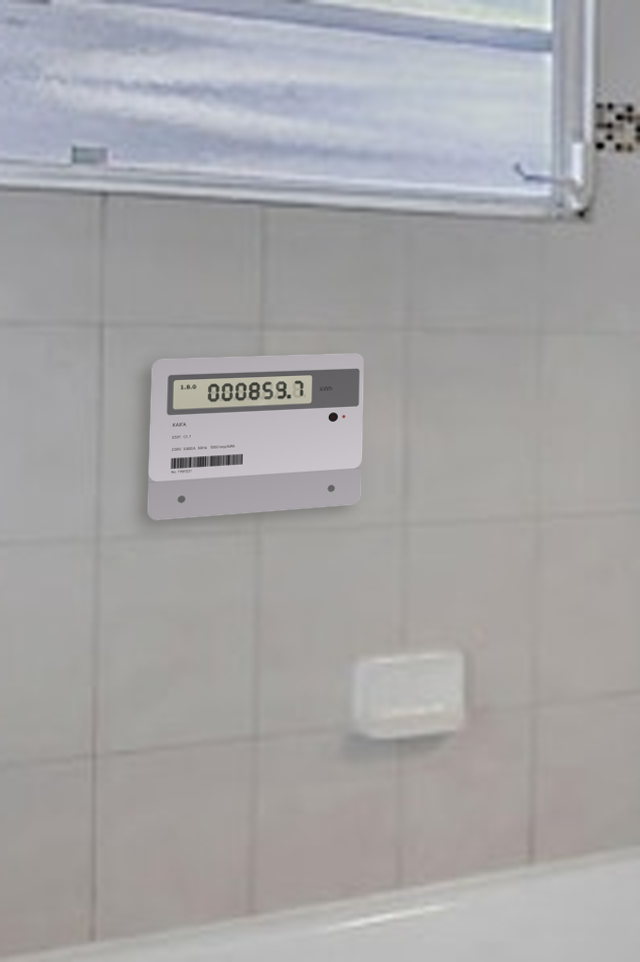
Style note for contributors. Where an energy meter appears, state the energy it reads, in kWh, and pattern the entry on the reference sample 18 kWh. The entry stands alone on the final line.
859.7 kWh
